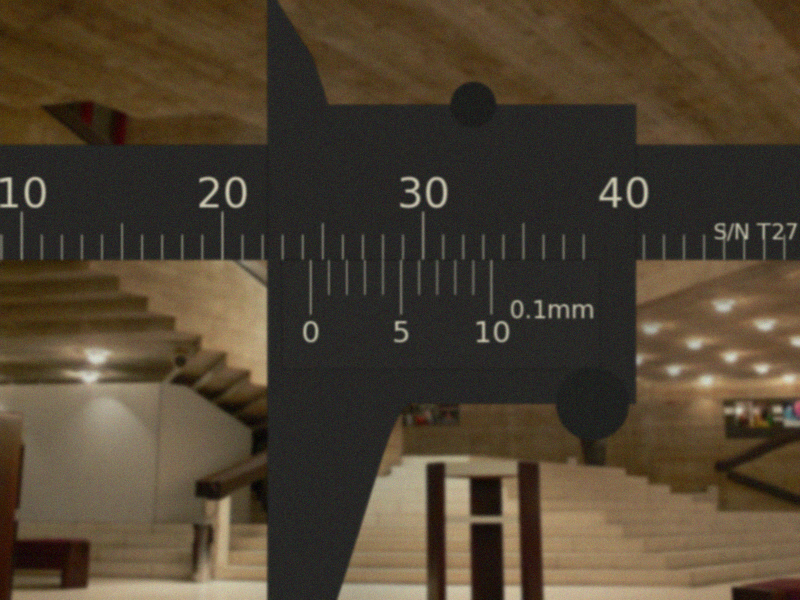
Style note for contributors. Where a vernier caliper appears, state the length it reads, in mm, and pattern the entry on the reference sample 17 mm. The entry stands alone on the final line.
24.4 mm
